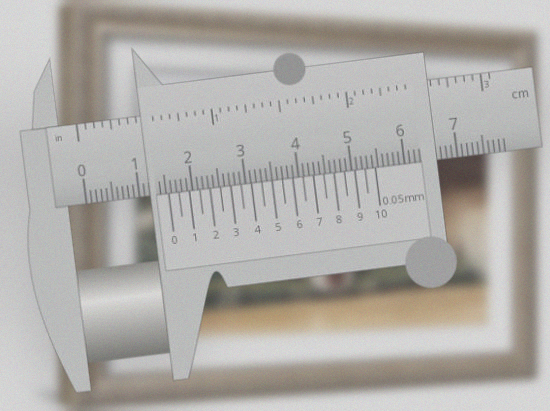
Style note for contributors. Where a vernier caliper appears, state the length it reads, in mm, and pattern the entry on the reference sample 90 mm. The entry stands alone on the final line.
15.5 mm
